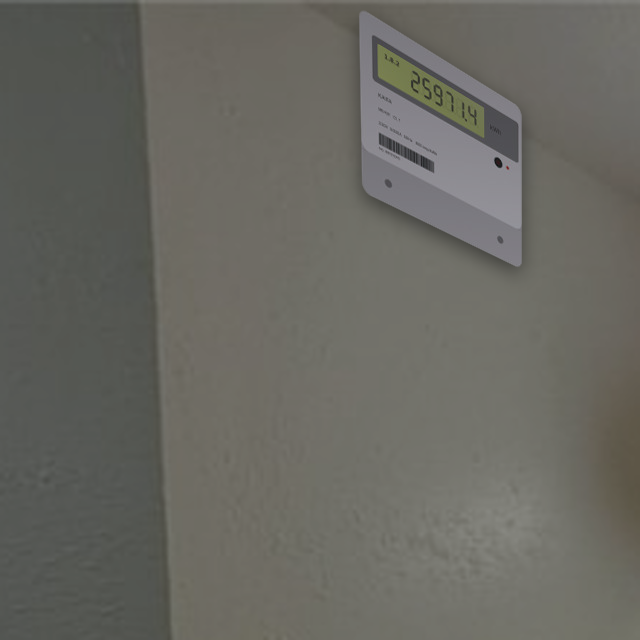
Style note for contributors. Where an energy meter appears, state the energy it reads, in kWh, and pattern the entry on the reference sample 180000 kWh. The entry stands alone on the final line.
25971.4 kWh
